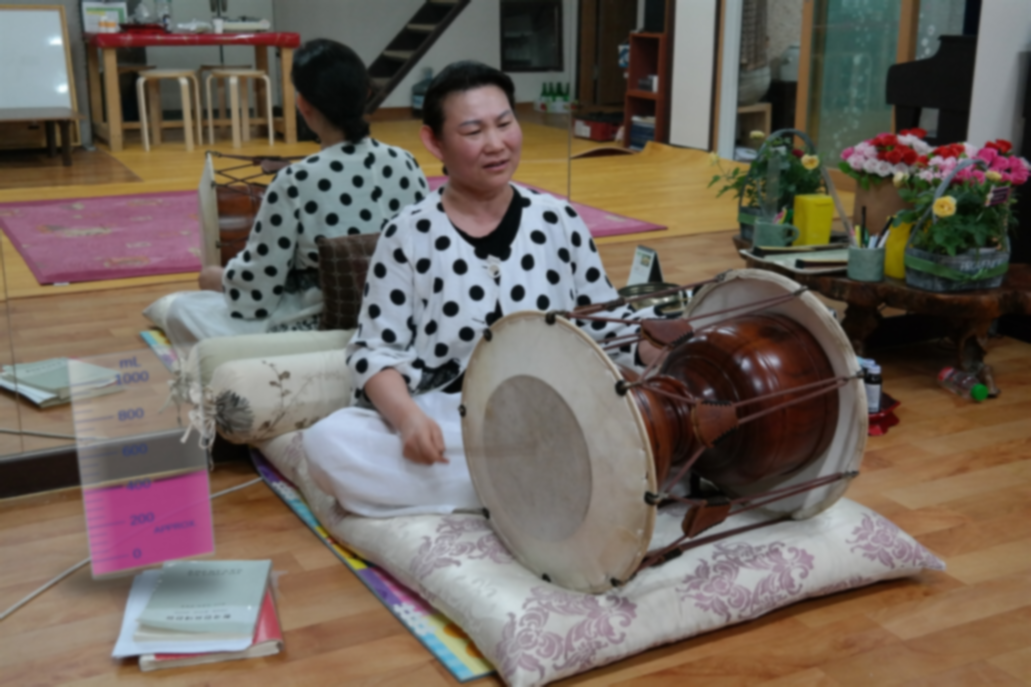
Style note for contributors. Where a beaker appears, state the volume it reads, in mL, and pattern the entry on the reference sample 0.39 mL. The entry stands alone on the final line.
400 mL
